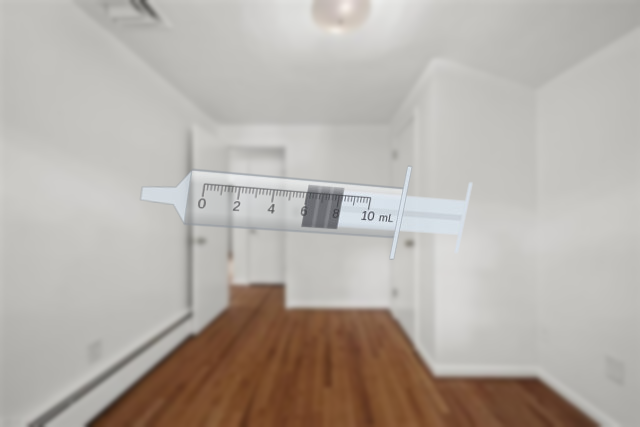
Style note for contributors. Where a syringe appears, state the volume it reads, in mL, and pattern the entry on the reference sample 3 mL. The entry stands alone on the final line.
6 mL
